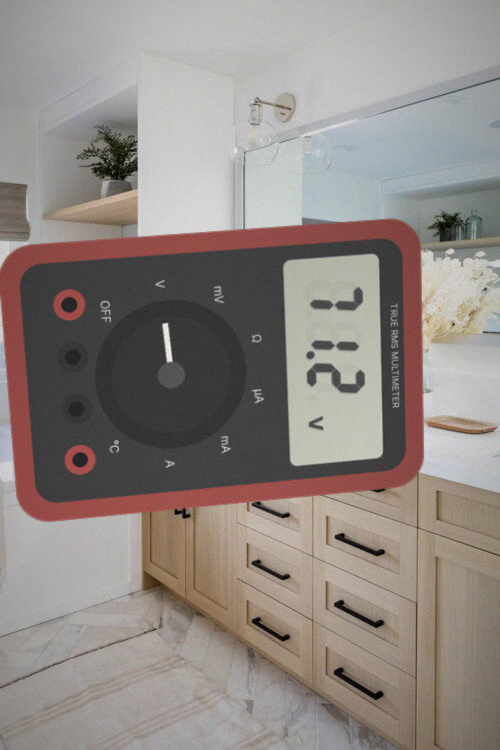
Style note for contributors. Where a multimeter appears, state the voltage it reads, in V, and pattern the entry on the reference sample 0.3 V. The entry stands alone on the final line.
71.2 V
